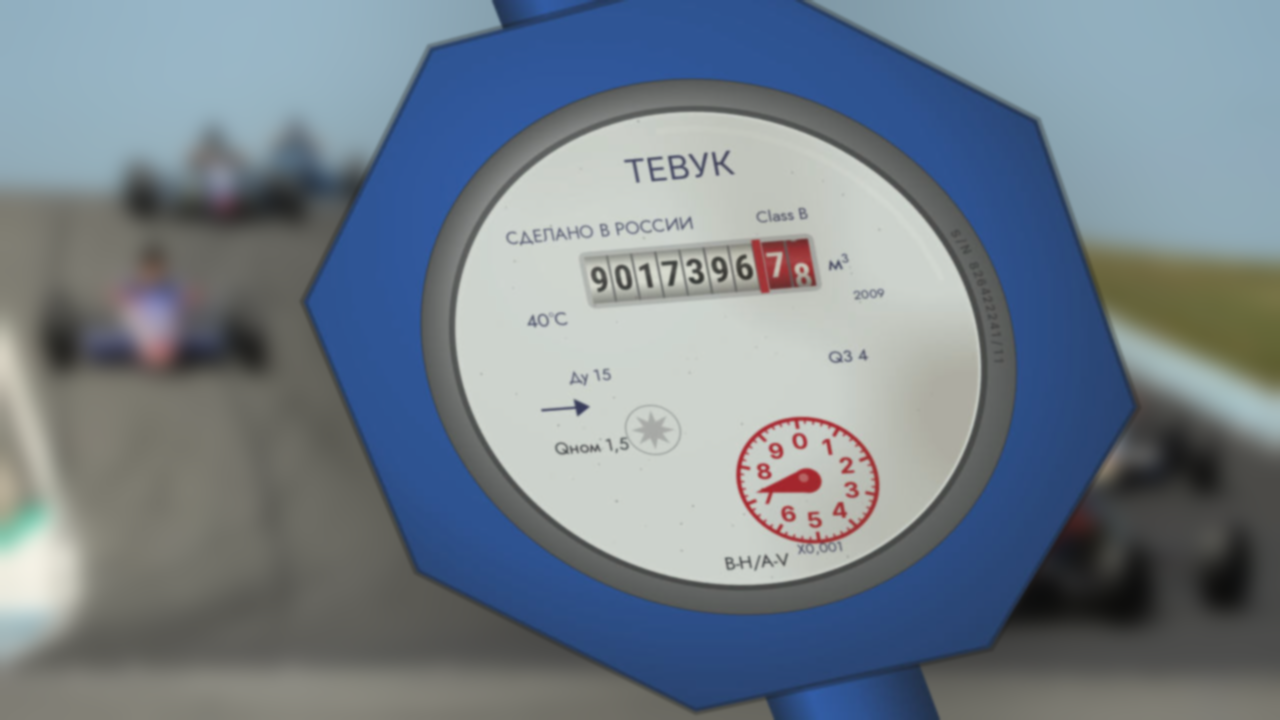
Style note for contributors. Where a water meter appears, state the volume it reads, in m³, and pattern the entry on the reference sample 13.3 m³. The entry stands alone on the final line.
9017396.777 m³
